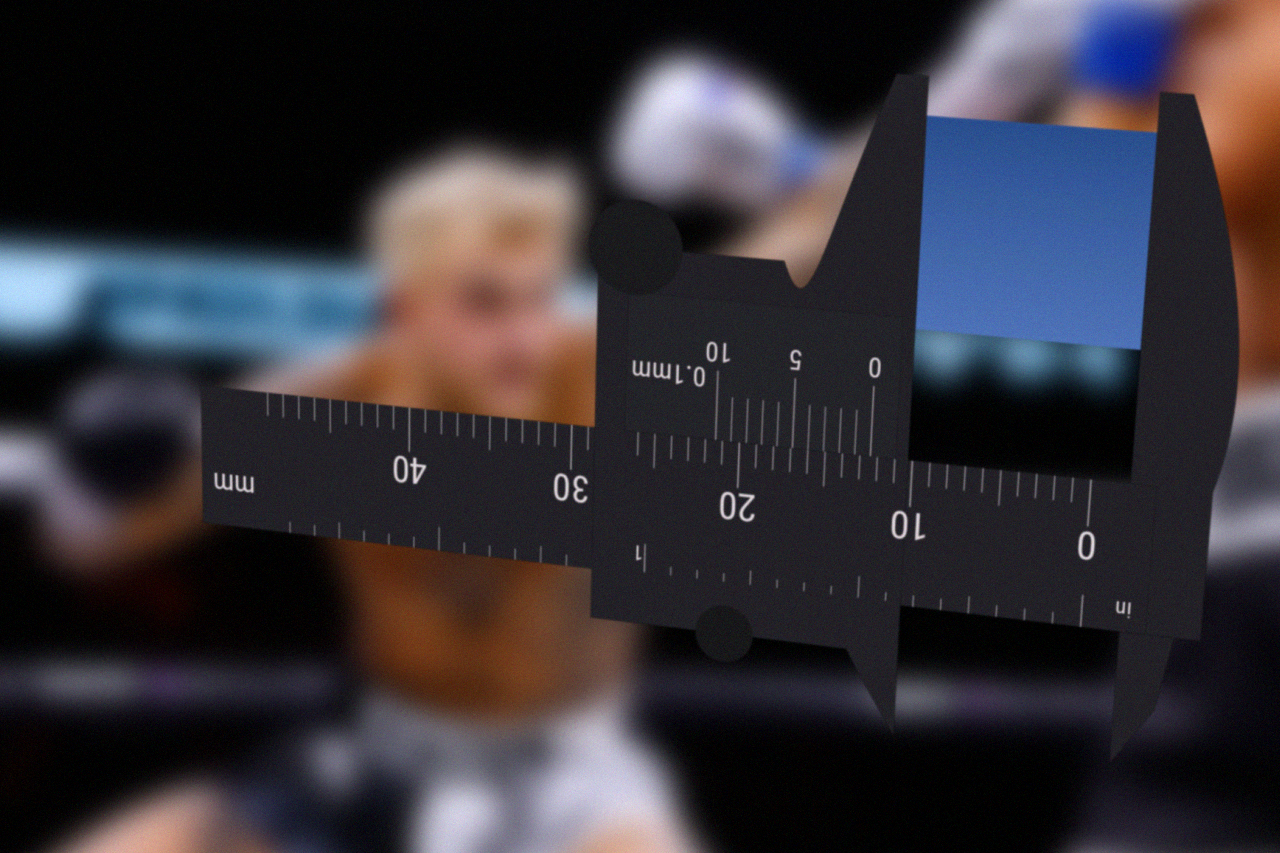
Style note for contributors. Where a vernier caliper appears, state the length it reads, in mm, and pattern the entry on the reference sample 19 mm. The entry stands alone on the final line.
12.4 mm
